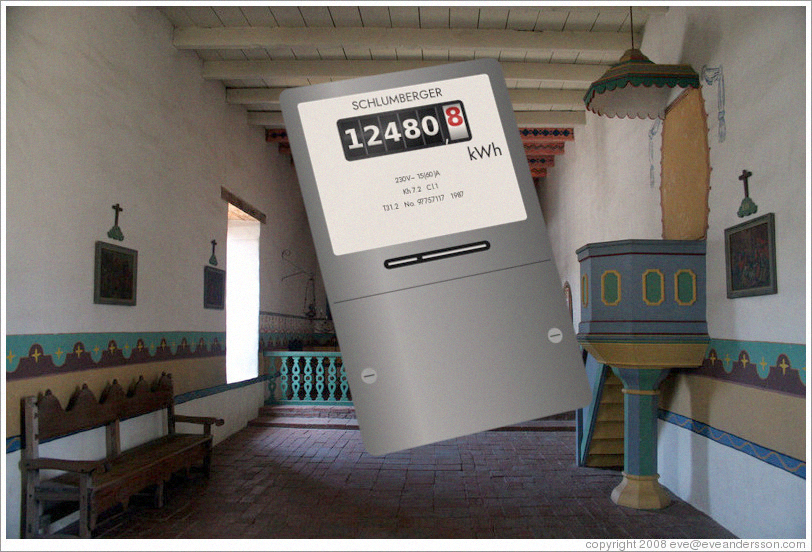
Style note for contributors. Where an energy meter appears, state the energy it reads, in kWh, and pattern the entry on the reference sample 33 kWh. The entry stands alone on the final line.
12480.8 kWh
